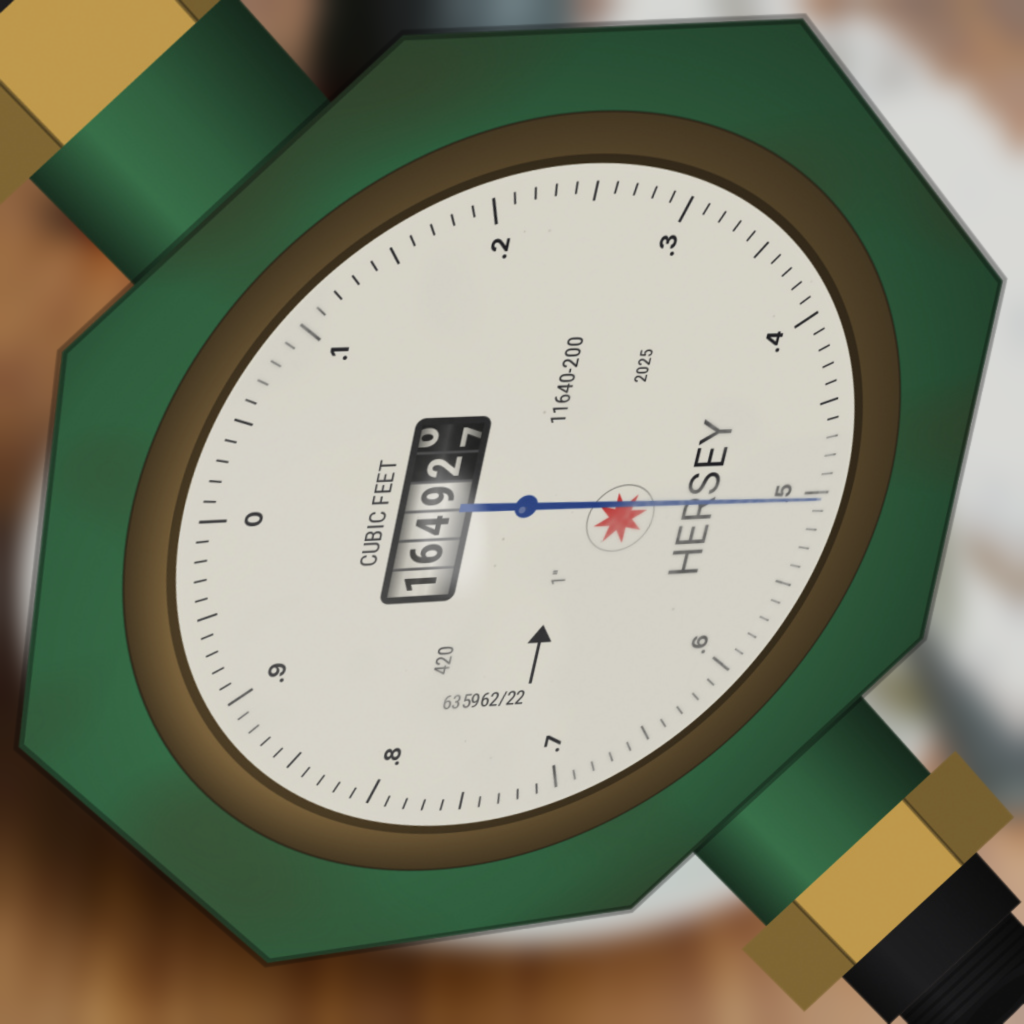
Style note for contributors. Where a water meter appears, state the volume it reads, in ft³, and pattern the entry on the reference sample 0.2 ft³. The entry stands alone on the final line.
164926.50 ft³
